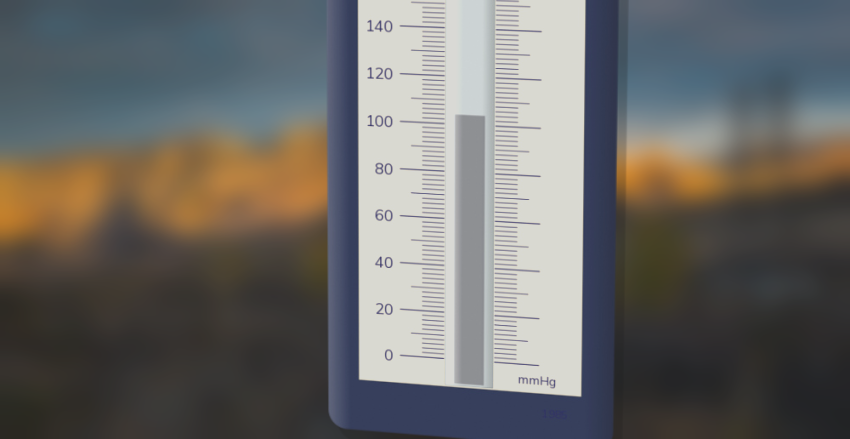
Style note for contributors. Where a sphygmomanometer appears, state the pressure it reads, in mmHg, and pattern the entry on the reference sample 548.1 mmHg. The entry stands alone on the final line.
104 mmHg
